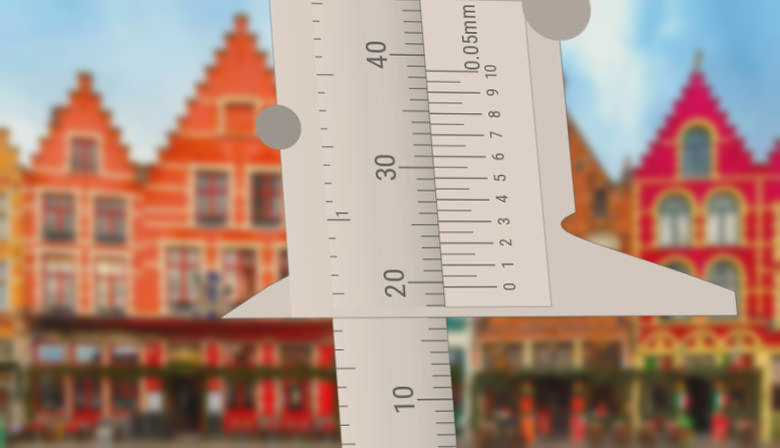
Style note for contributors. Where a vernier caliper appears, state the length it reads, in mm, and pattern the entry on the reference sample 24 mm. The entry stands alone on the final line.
19.6 mm
